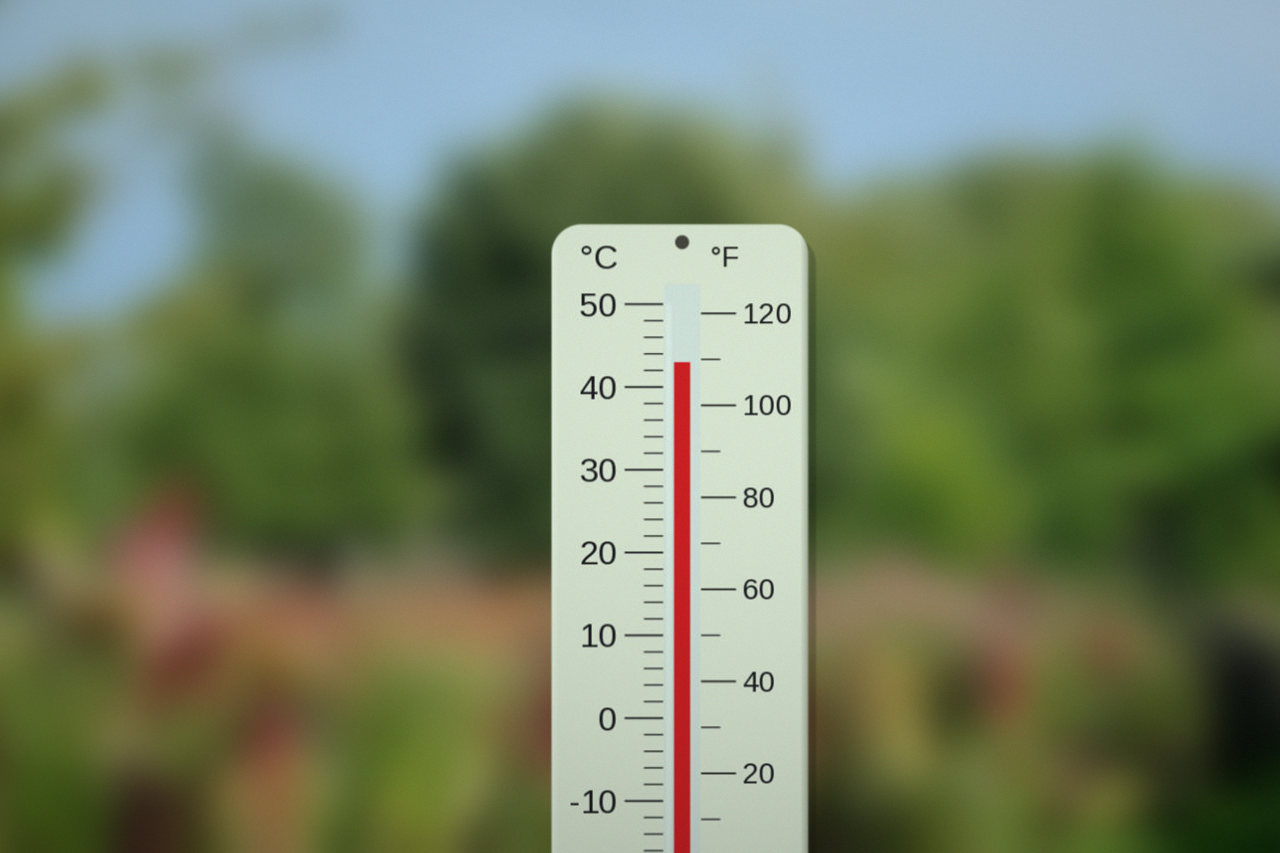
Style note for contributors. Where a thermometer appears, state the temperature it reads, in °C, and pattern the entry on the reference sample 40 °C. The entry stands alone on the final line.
43 °C
